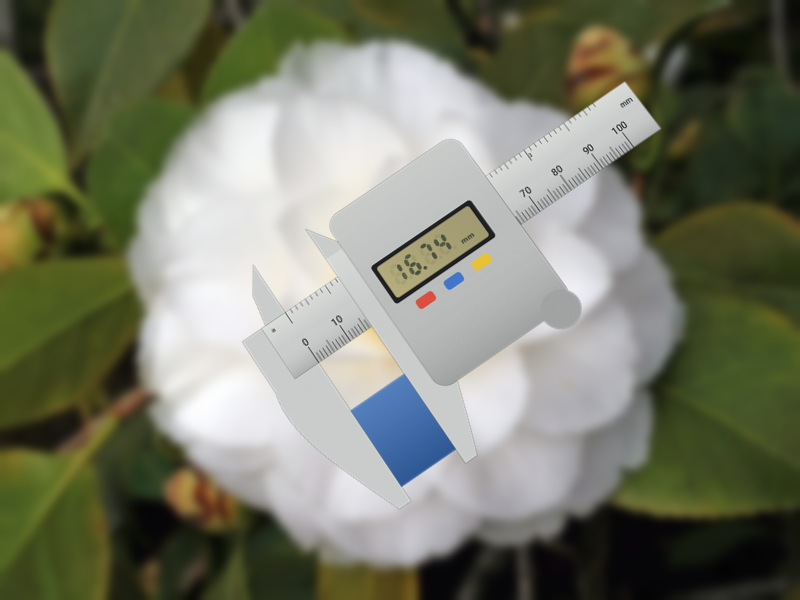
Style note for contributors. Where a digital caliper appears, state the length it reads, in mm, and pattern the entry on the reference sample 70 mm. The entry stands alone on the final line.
16.74 mm
